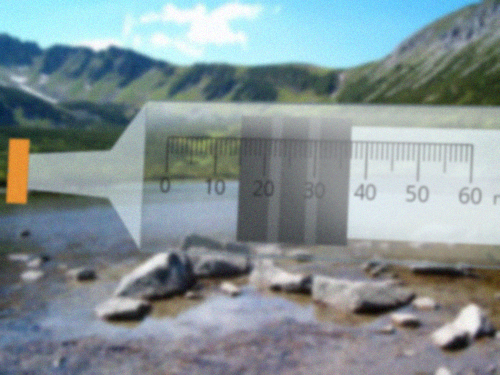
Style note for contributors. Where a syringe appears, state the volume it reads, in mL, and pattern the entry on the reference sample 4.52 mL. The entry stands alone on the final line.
15 mL
